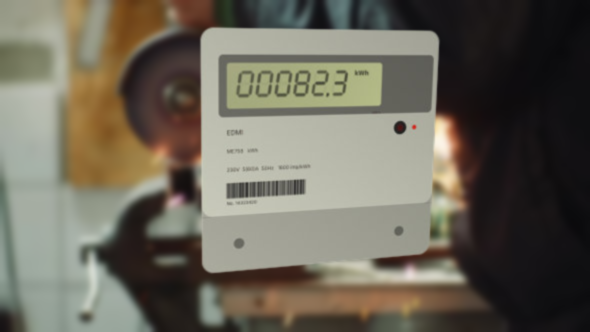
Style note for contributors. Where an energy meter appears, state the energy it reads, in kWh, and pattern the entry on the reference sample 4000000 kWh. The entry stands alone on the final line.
82.3 kWh
